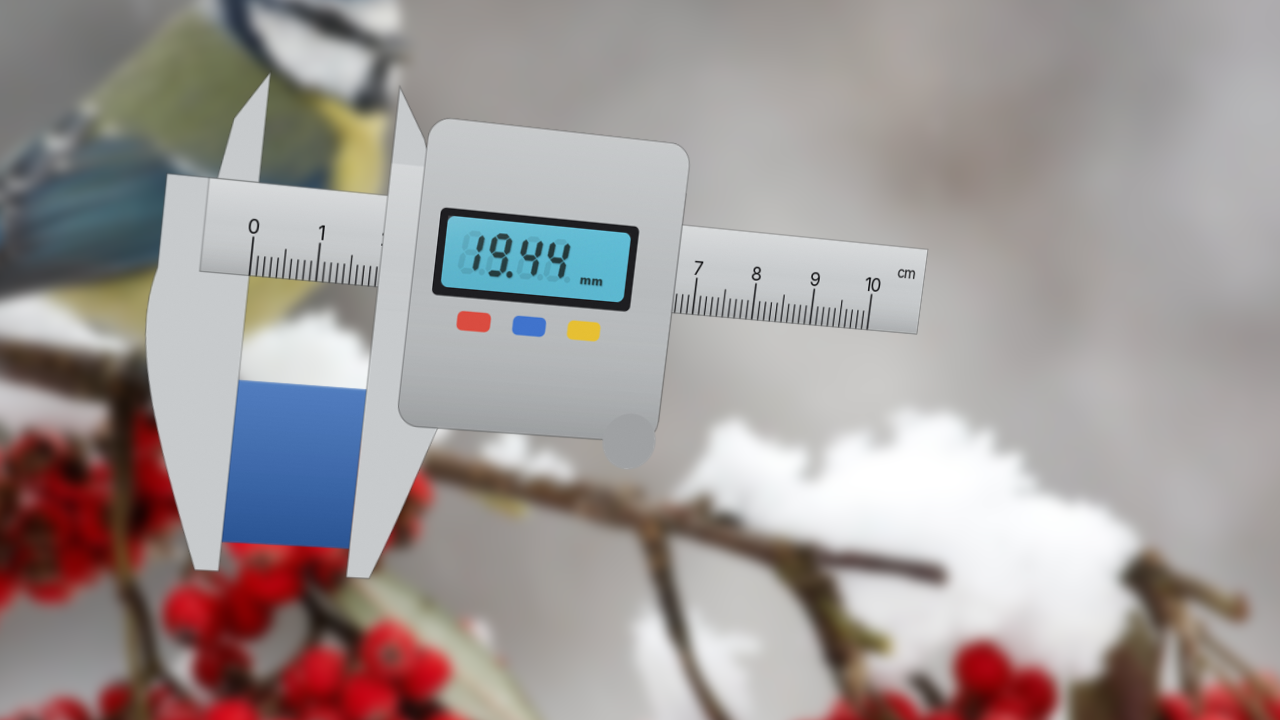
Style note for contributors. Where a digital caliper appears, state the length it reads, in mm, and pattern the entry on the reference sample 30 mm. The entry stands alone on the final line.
19.44 mm
